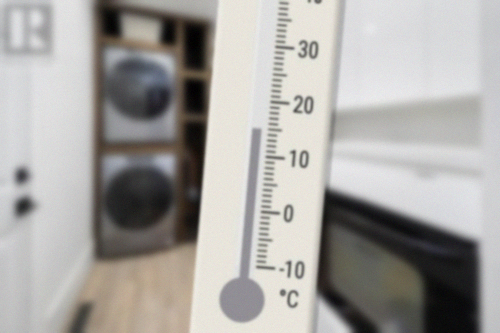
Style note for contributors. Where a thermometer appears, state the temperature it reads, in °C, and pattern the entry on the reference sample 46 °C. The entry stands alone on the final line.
15 °C
